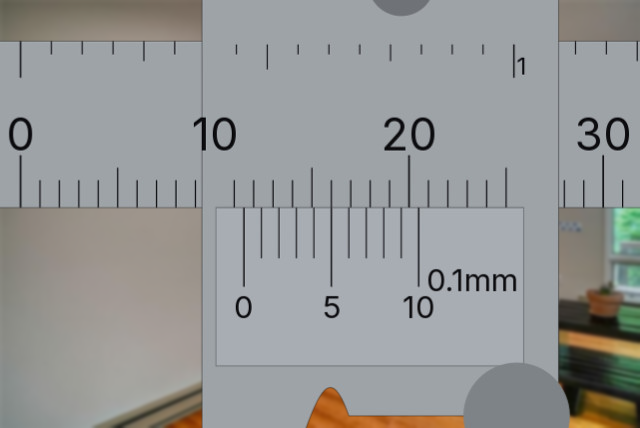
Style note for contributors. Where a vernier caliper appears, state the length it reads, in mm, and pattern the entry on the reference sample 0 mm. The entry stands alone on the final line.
11.5 mm
